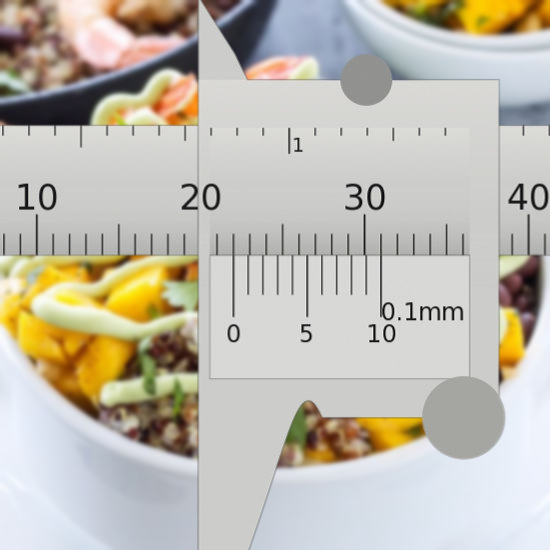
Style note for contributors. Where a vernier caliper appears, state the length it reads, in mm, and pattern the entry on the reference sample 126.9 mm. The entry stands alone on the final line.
22.0 mm
